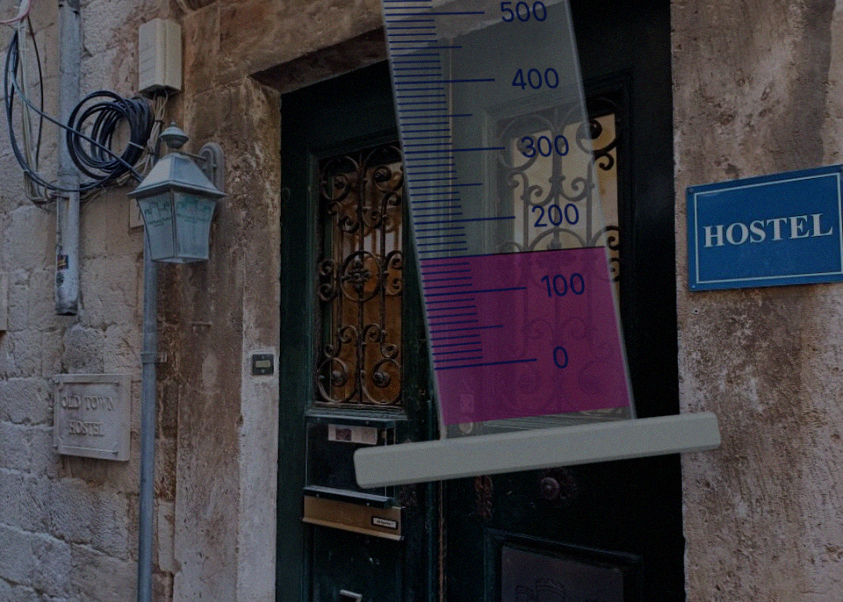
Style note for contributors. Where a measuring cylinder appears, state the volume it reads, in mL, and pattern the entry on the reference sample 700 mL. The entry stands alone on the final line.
150 mL
